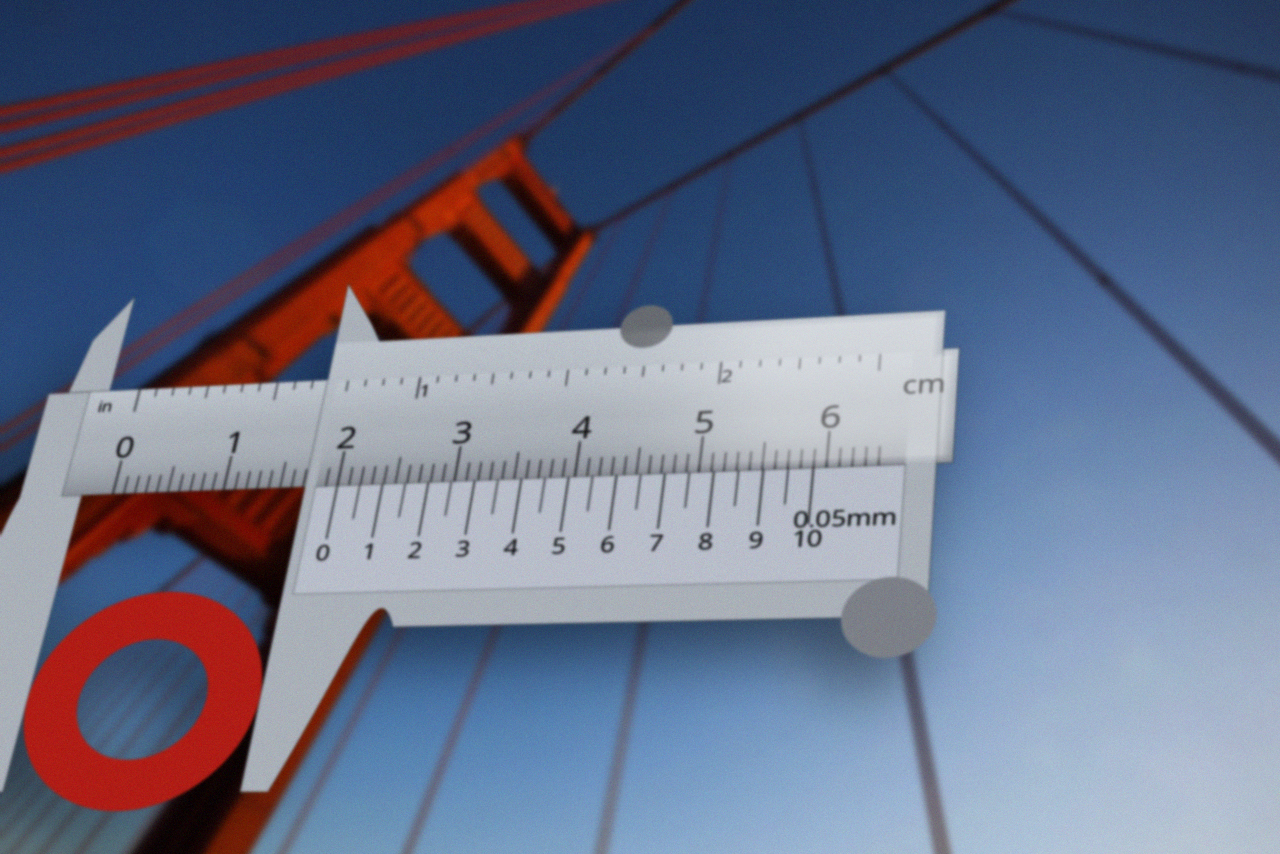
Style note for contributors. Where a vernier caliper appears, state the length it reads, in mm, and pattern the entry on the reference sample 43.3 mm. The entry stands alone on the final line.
20.0 mm
